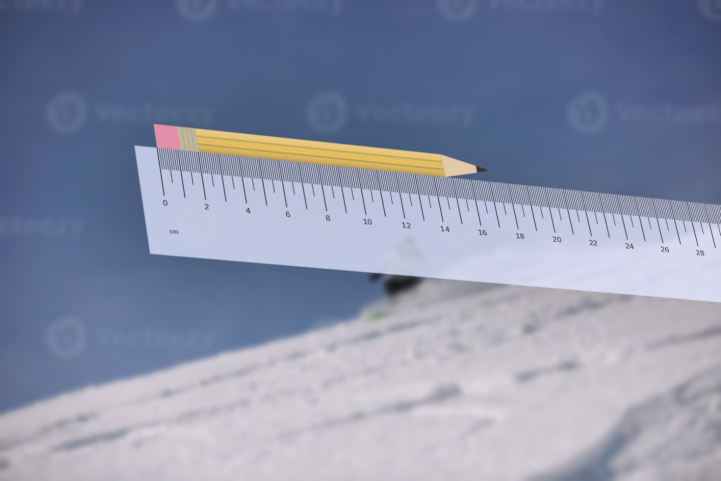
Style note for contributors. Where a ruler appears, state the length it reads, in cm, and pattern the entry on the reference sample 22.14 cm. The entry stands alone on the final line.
17 cm
